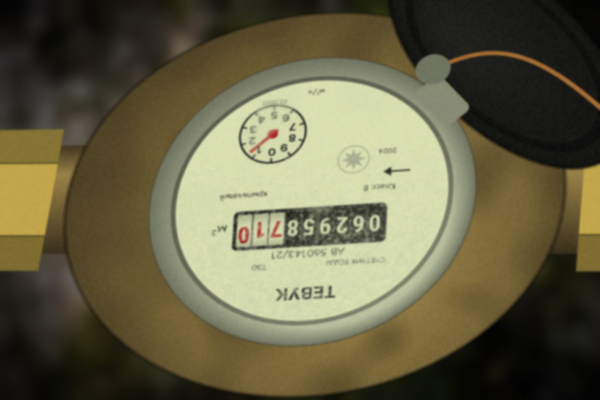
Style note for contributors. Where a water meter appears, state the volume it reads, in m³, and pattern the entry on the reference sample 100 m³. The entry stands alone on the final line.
62958.7101 m³
